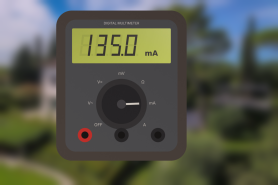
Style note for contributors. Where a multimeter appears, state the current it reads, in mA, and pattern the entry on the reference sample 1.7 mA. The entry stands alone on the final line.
135.0 mA
